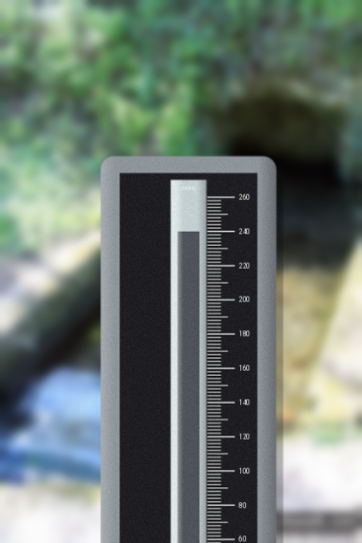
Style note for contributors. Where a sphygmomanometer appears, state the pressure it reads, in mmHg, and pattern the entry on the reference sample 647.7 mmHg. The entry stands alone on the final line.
240 mmHg
